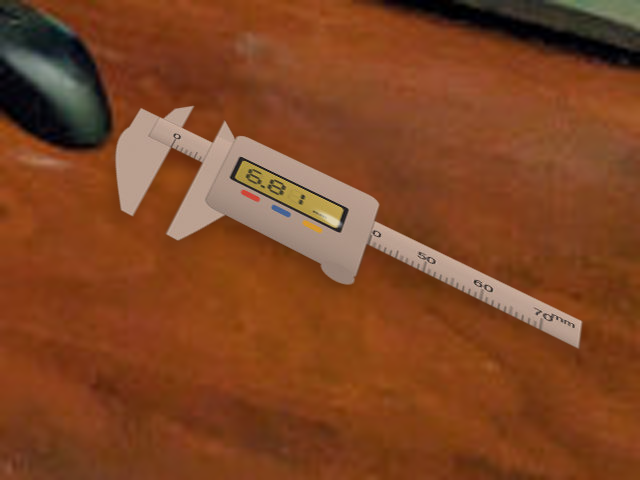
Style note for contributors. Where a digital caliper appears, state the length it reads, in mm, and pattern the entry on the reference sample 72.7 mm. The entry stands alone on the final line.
6.81 mm
